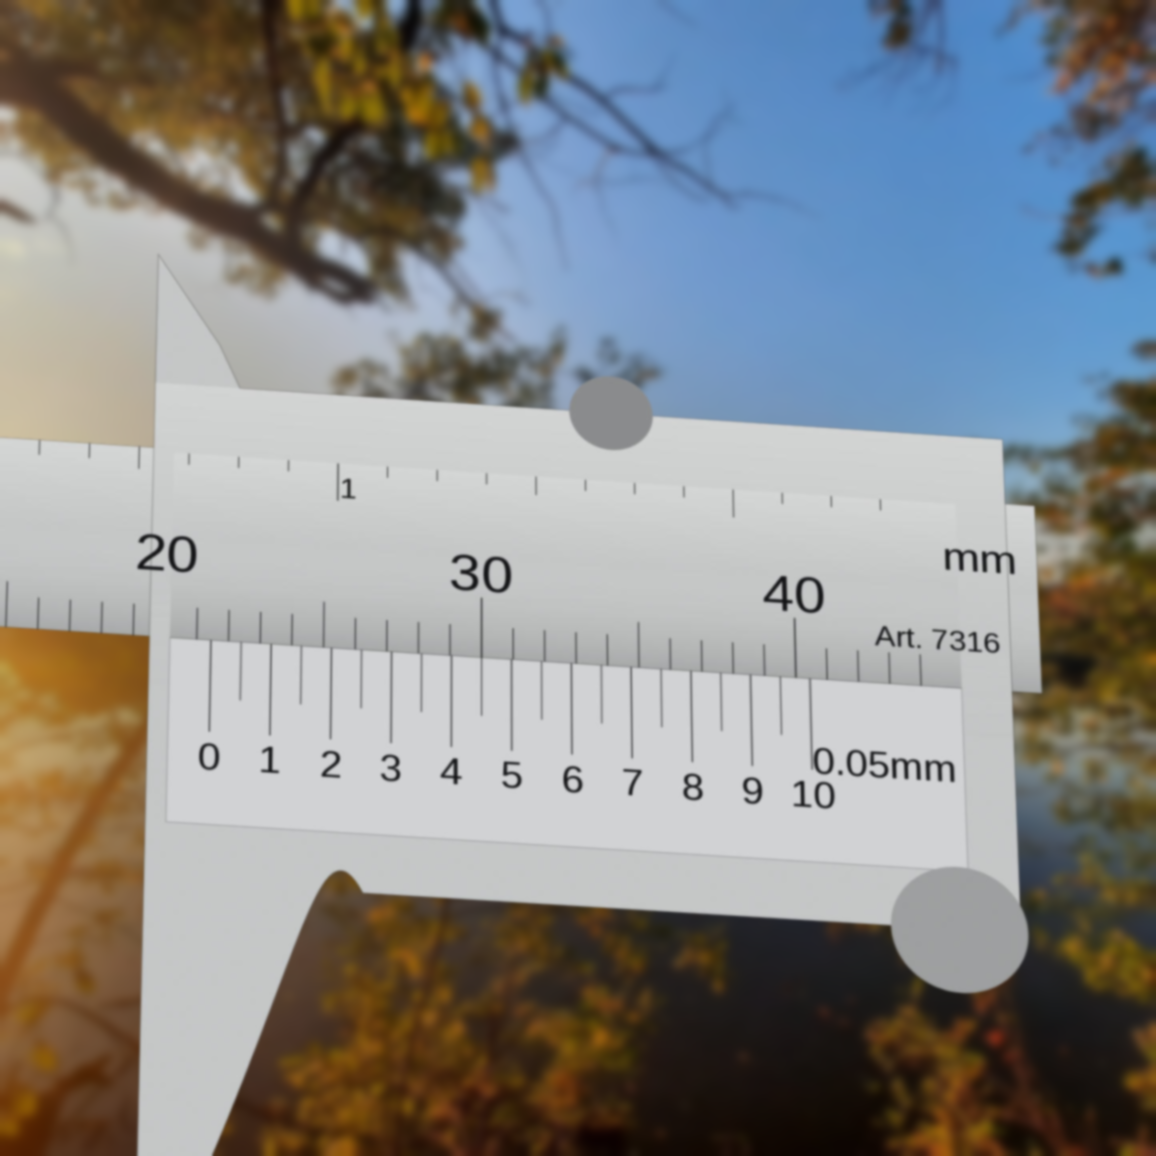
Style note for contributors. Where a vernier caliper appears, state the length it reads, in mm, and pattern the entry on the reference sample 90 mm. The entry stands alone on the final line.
21.45 mm
